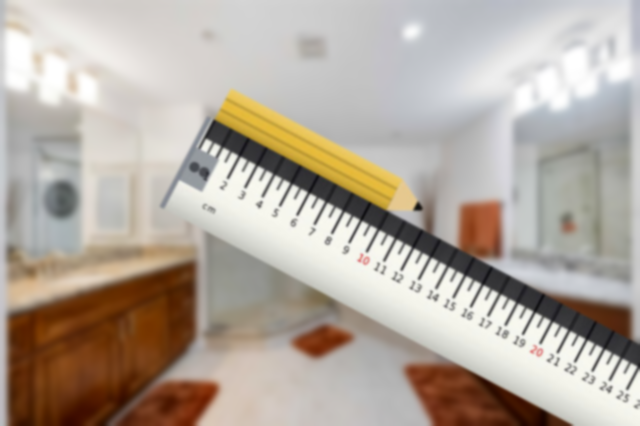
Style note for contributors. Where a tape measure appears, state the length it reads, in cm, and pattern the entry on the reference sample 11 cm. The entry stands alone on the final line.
11.5 cm
